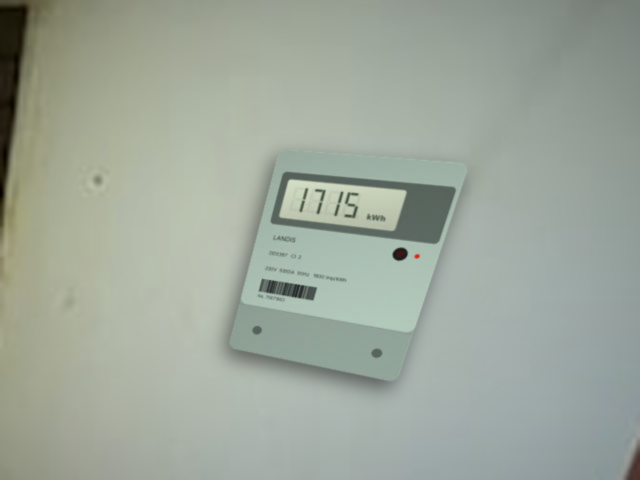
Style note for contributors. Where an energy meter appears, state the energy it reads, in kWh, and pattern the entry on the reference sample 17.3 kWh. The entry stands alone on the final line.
1715 kWh
